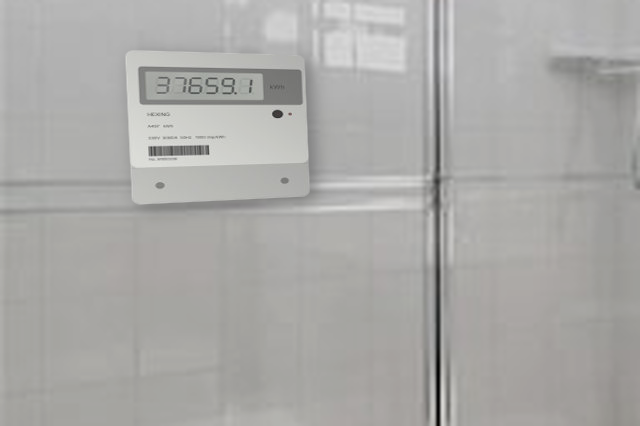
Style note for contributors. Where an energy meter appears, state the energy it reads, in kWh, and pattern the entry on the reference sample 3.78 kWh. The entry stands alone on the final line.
37659.1 kWh
